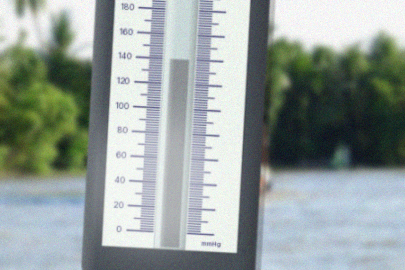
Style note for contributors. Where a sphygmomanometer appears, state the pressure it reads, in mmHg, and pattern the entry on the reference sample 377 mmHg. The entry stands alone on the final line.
140 mmHg
